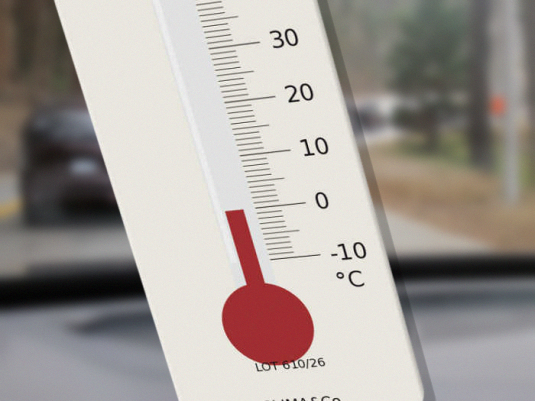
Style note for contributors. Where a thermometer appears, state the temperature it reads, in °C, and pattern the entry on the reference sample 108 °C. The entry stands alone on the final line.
0 °C
